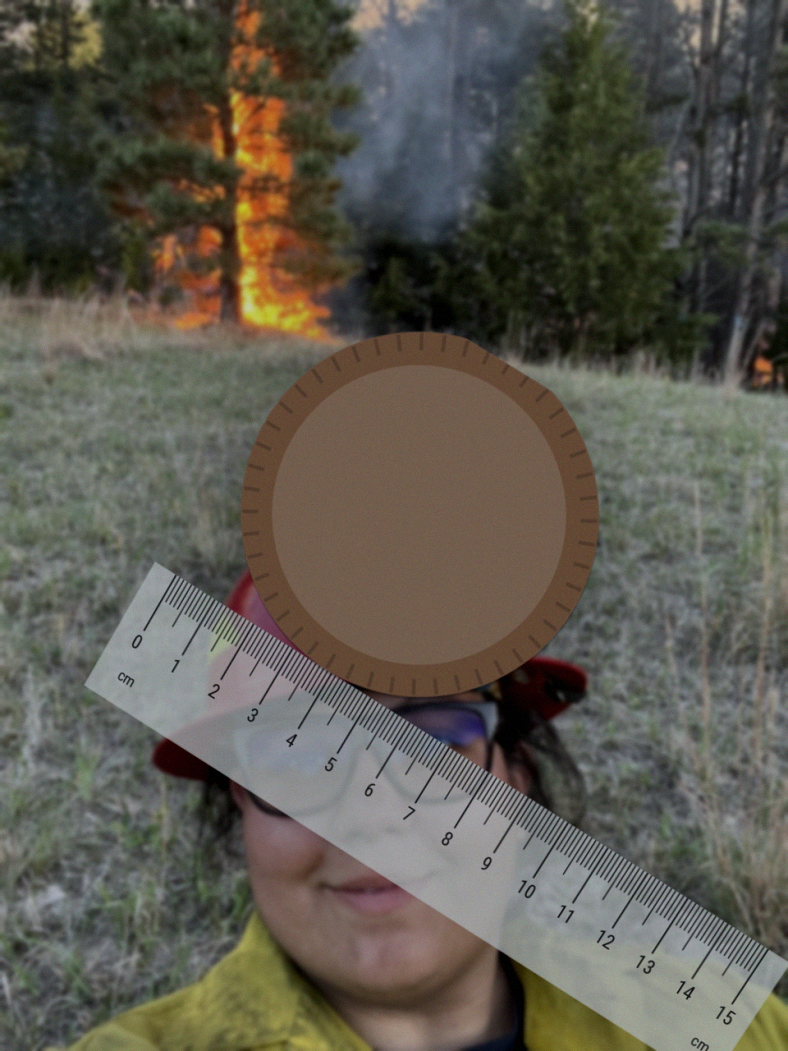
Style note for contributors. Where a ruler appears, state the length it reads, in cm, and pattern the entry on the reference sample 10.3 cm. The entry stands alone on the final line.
7.7 cm
